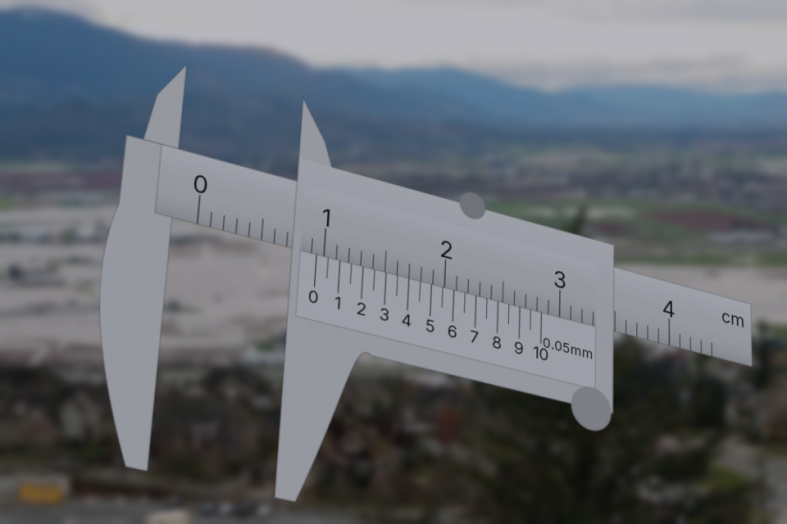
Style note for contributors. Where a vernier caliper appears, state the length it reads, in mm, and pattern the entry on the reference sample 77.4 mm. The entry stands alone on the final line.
9.4 mm
